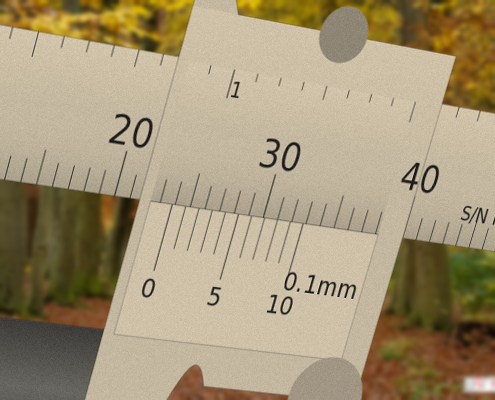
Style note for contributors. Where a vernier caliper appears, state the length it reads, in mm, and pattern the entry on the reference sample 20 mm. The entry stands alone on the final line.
23.8 mm
